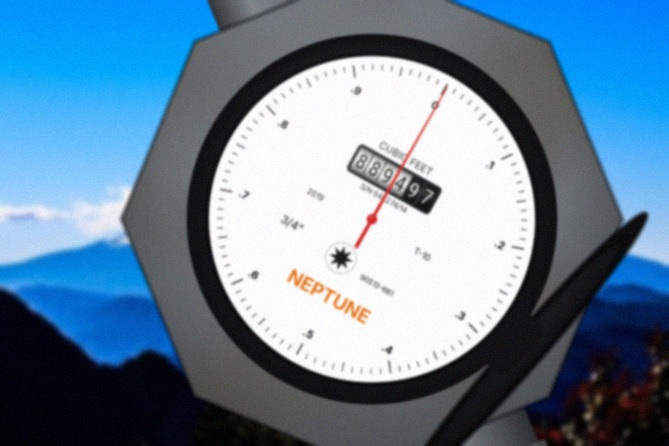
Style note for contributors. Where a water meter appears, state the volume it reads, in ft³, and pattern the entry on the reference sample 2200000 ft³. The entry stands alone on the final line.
889497.00 ft³
